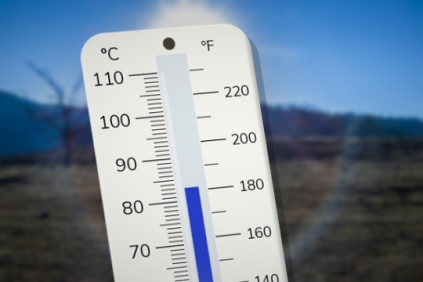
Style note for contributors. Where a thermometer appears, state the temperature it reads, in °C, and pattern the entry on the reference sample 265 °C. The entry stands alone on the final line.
83 °C
